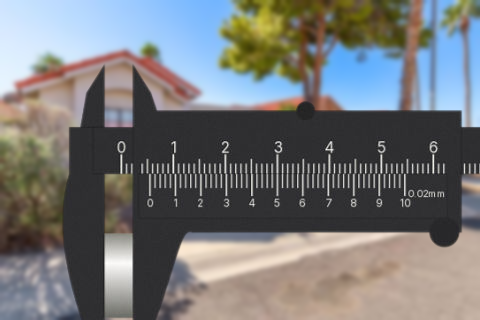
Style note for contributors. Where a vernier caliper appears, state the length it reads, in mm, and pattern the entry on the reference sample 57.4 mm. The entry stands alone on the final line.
5.5 mm
